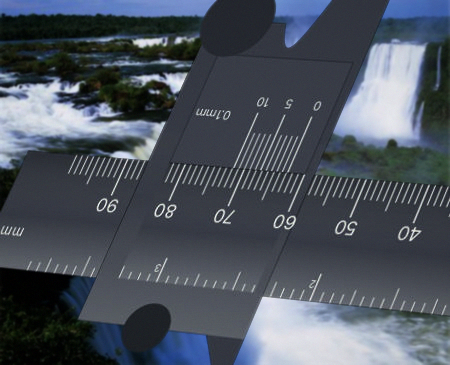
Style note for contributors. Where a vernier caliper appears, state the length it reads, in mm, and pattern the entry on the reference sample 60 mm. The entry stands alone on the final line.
62.8 mm
